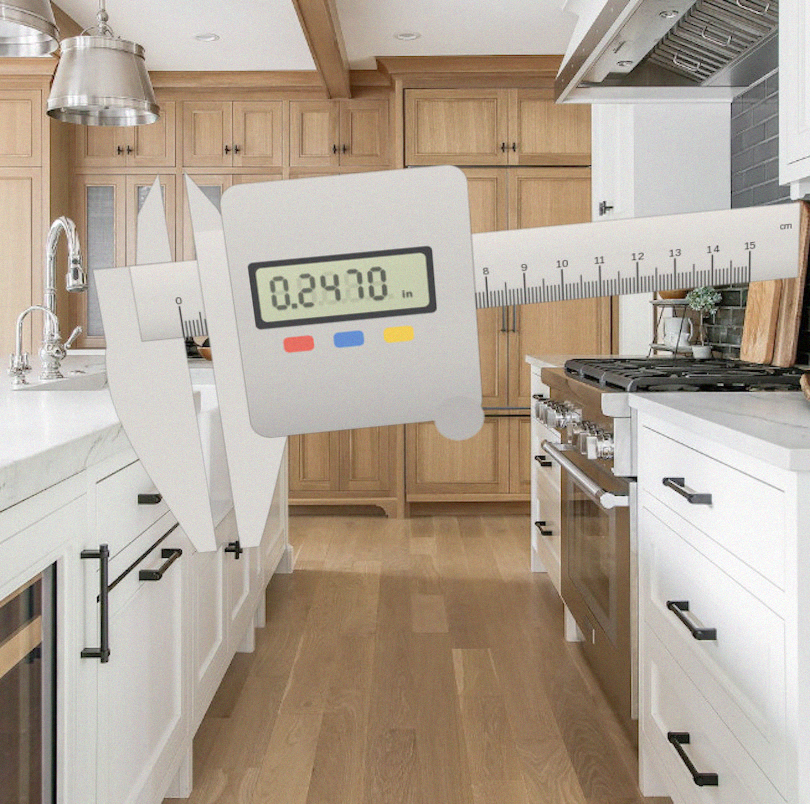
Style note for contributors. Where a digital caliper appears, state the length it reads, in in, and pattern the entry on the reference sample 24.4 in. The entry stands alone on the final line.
0.2470 in
